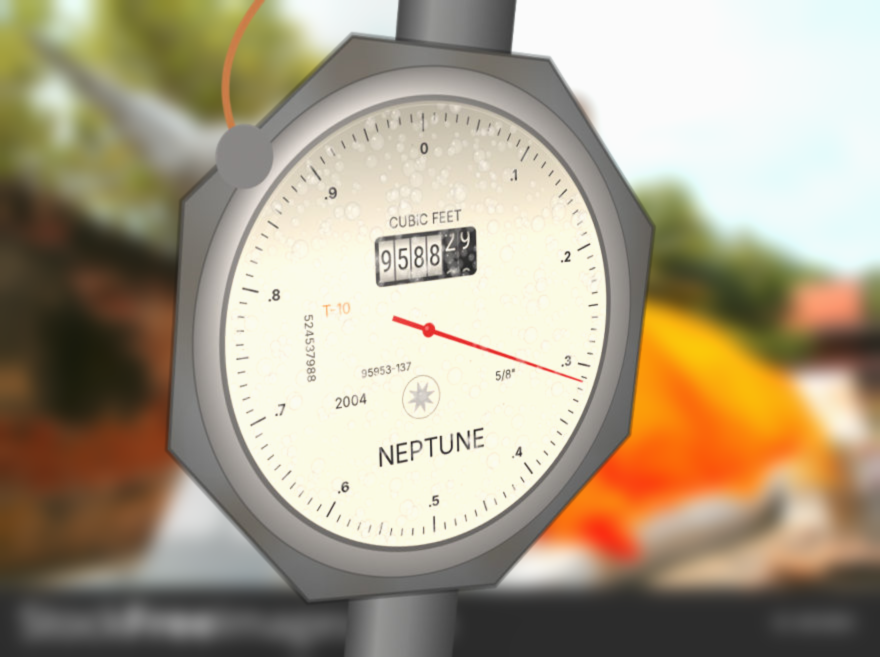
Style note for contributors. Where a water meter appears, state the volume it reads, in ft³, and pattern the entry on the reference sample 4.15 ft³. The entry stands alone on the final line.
958829.31 ft³
